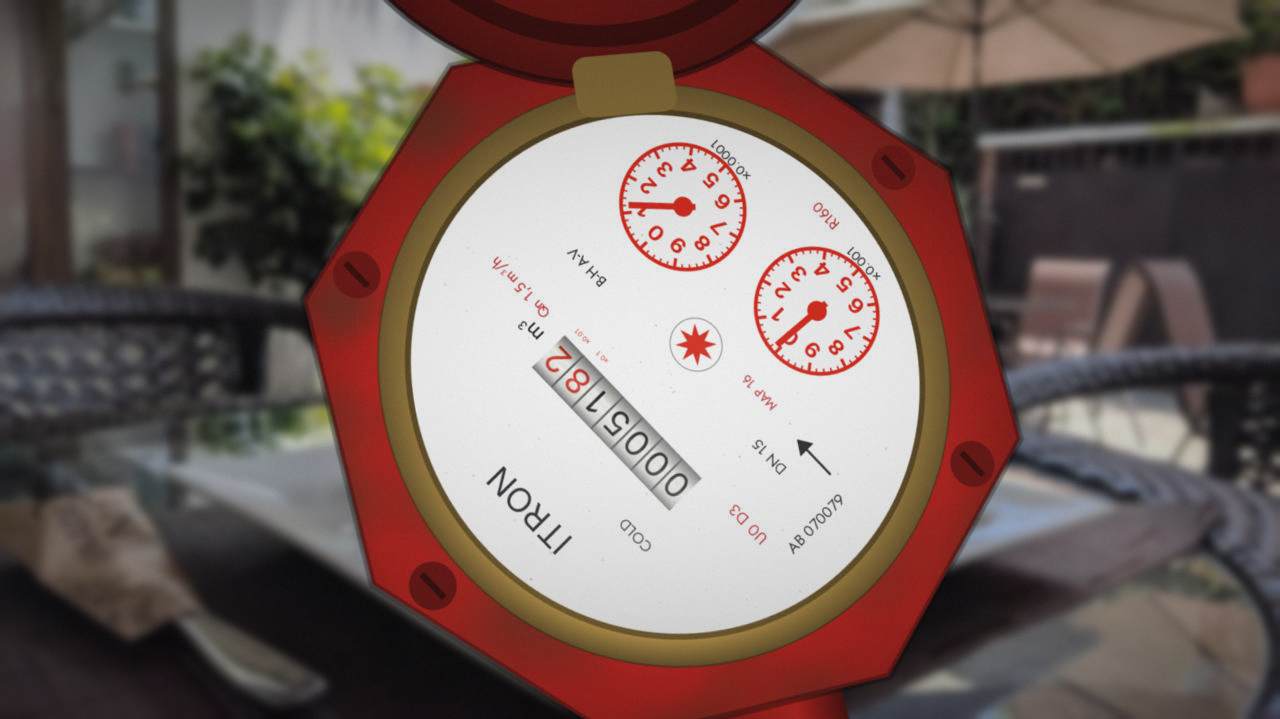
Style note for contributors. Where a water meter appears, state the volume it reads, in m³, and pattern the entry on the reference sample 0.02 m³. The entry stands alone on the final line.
51.8201 m³
